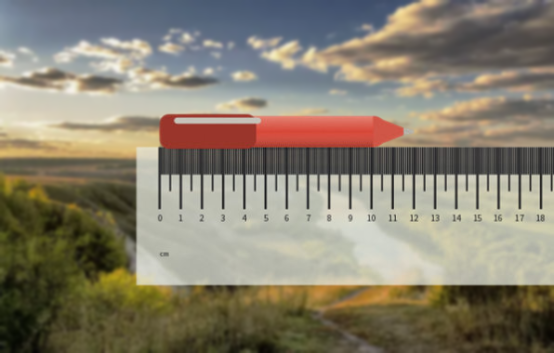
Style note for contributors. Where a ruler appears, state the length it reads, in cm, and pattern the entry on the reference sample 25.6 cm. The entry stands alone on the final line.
12 cm
